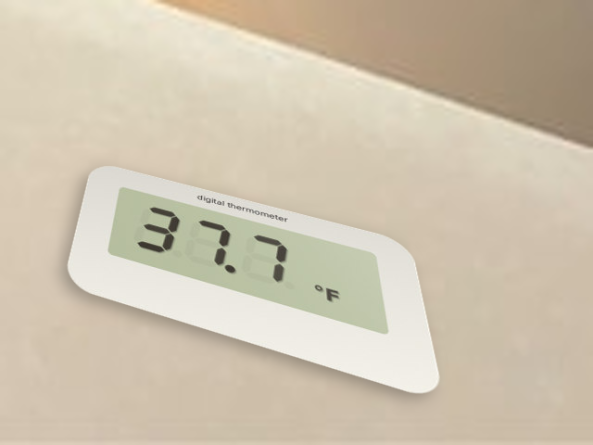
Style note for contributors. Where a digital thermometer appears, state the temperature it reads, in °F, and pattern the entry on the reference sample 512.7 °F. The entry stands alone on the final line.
37.7 °F
